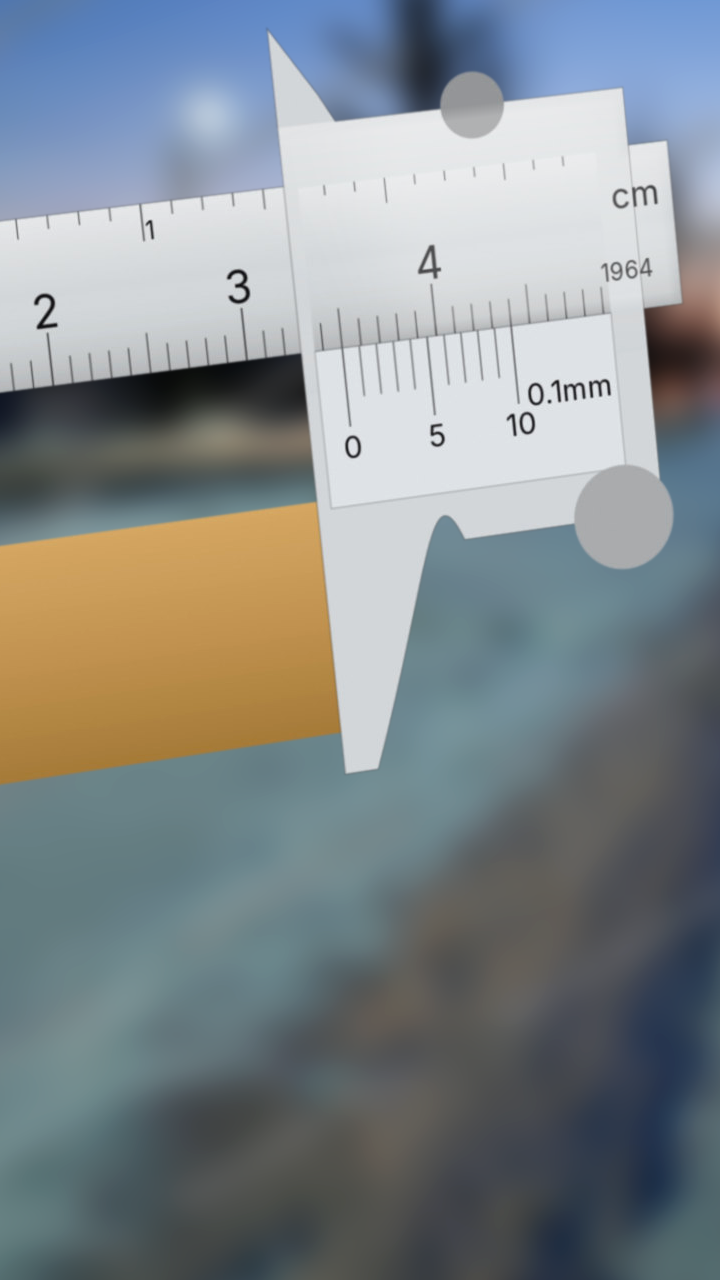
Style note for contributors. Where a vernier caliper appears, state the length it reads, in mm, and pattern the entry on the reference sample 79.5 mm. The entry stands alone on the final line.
35.0 mm
